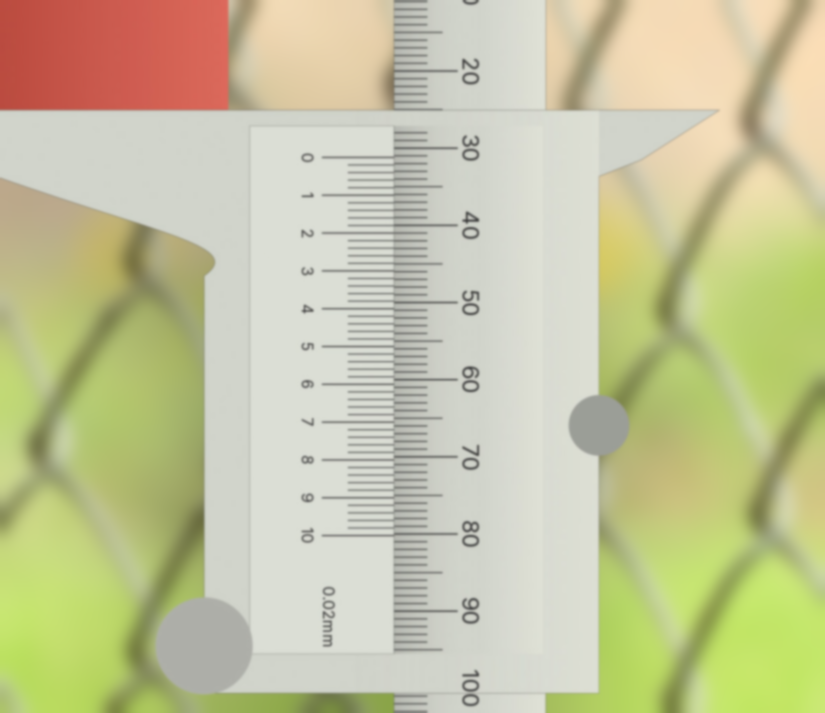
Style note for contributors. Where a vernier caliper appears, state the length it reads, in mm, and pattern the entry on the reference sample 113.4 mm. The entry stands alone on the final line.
31.2 mm
